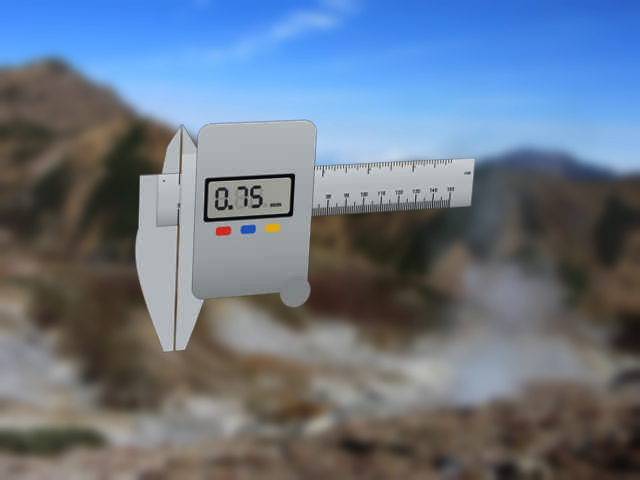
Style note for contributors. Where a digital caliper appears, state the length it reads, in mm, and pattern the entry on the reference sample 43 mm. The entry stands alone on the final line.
0.75 mm
